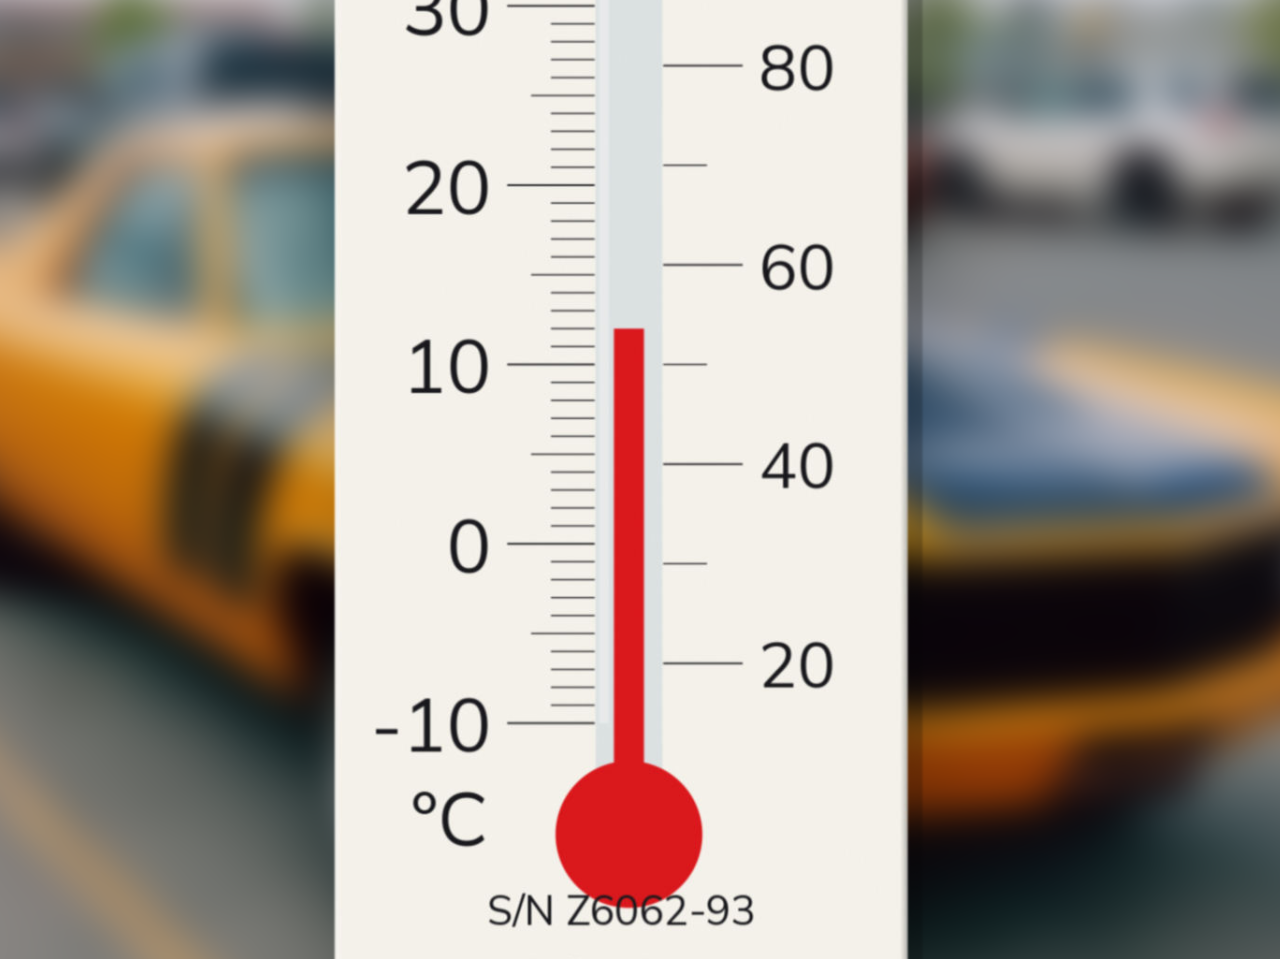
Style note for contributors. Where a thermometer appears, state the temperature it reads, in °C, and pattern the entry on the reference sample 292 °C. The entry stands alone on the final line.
12 °C
